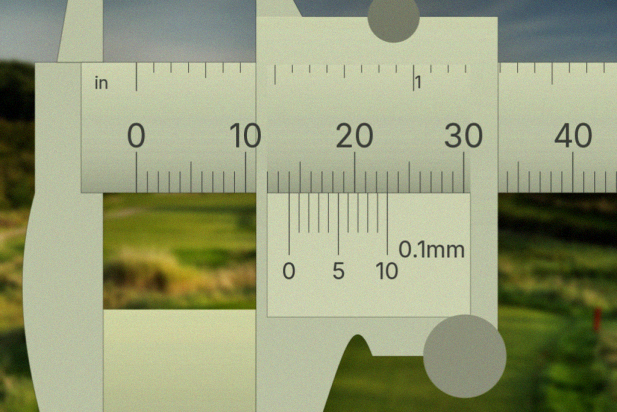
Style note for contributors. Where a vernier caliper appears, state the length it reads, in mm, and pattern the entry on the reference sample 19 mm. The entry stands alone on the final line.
14.0 mm
